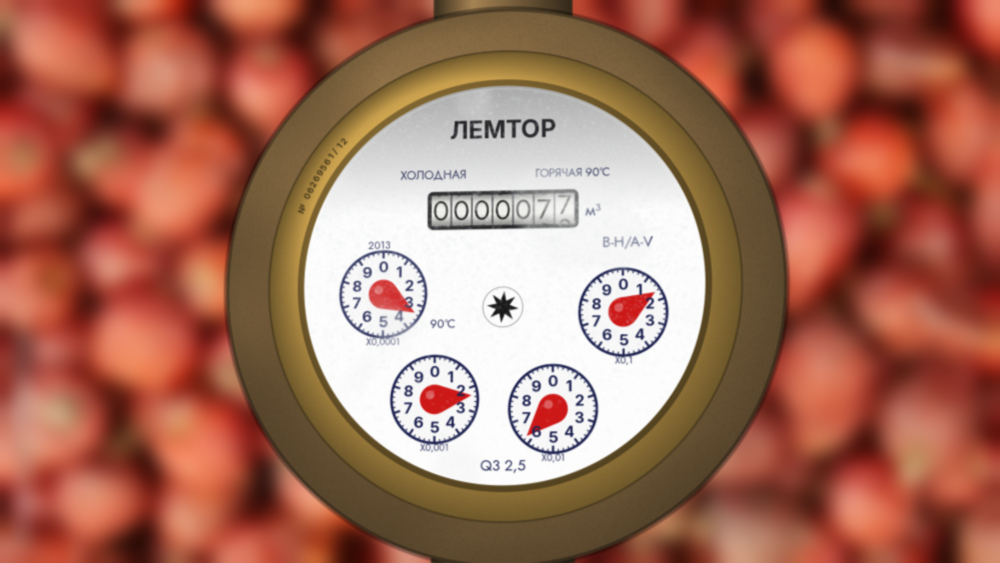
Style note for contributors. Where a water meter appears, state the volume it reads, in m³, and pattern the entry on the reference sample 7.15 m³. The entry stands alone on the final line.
77.1623 m³
